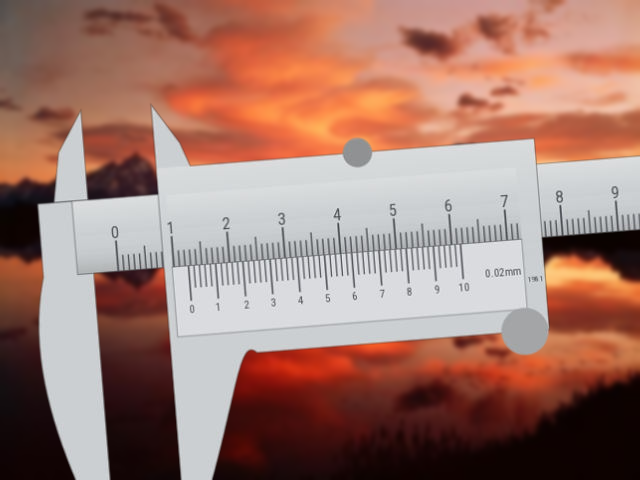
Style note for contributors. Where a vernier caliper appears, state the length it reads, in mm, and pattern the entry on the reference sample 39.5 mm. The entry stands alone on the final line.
12.6 mm
